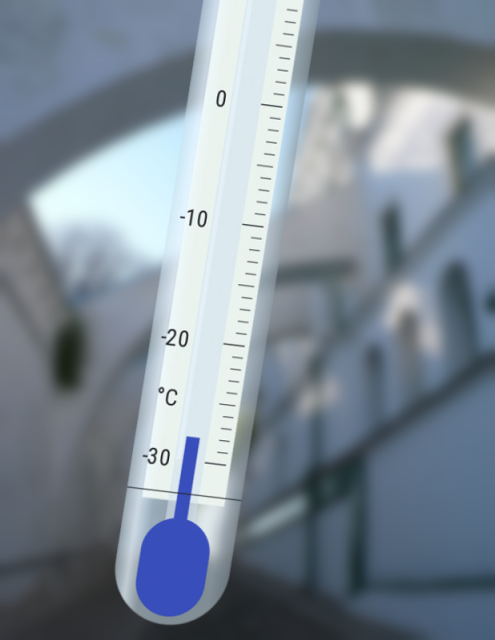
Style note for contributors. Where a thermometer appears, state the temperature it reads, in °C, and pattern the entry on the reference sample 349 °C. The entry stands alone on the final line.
-28 °C
